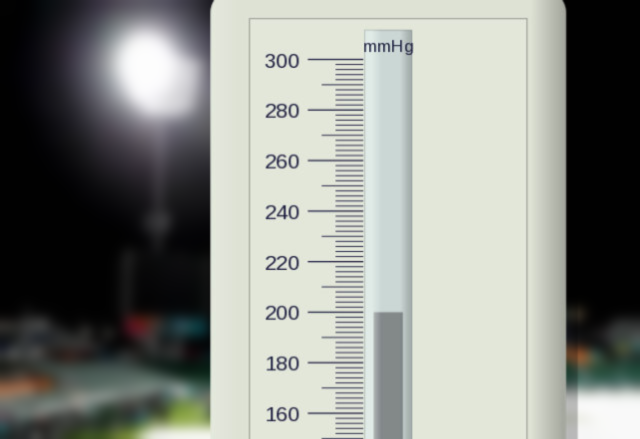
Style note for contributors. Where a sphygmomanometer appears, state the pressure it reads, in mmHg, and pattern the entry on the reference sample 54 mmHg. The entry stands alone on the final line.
200 mmHg
